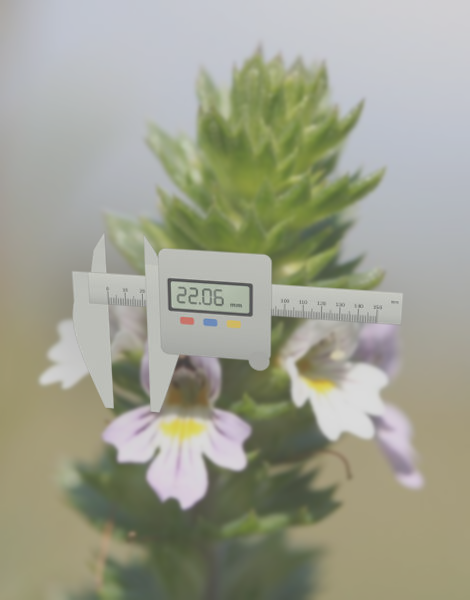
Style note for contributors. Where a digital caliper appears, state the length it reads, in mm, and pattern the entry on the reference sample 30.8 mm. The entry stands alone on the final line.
22.06 mm
